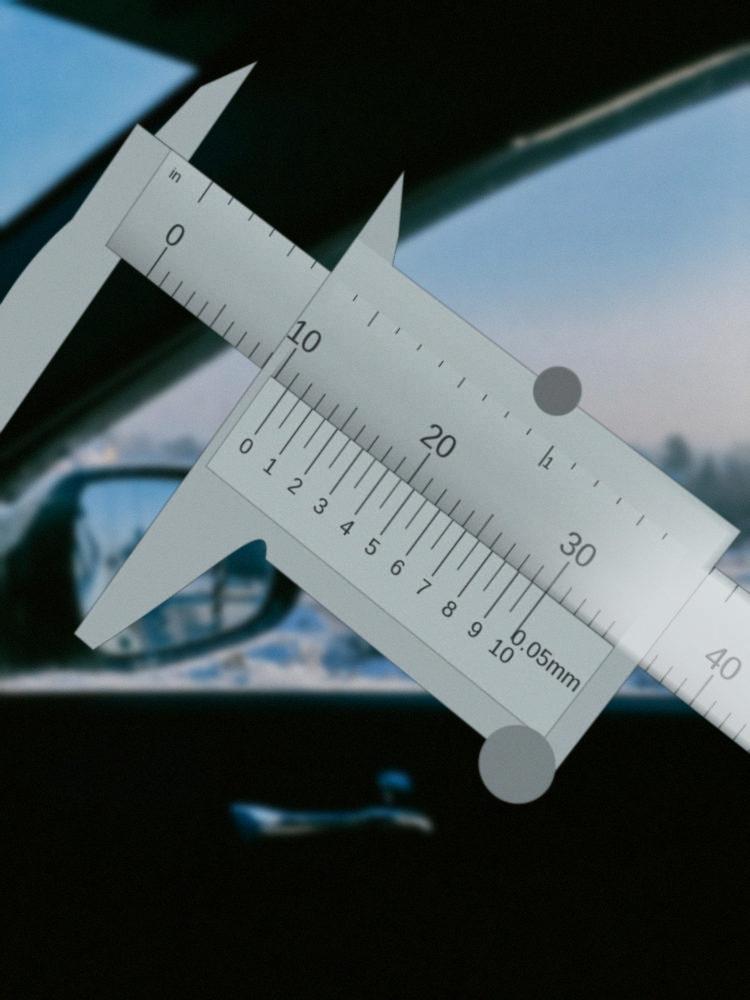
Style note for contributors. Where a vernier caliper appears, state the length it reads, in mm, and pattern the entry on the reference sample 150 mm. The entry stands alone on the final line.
11.0 mm
